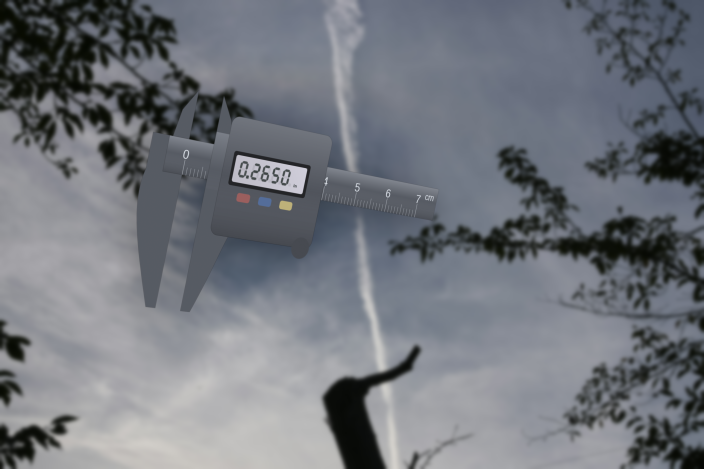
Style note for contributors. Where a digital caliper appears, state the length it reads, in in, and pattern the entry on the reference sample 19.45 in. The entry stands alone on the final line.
0.2650 in
